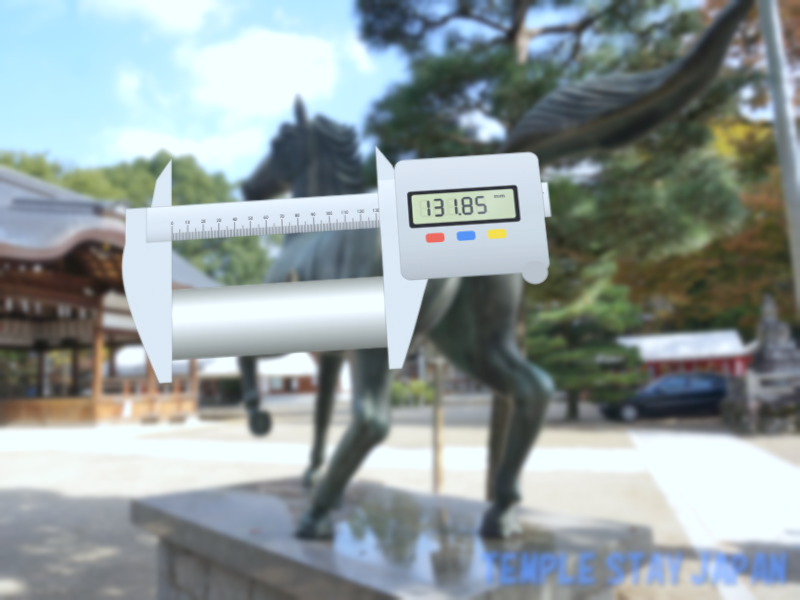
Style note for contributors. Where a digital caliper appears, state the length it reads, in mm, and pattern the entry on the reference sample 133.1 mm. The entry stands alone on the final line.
131.85 mm
